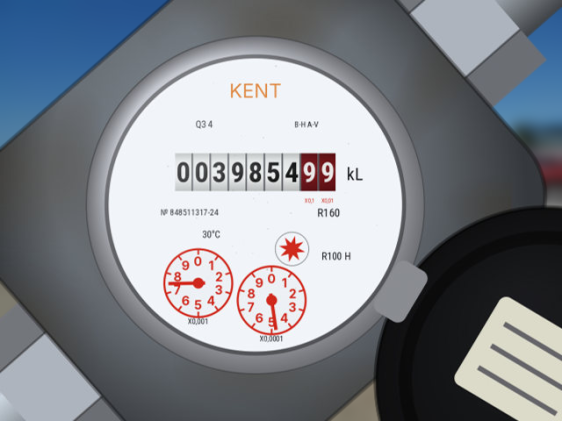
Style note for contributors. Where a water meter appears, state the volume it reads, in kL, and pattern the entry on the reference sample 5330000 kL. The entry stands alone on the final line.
39854.9974 kL
